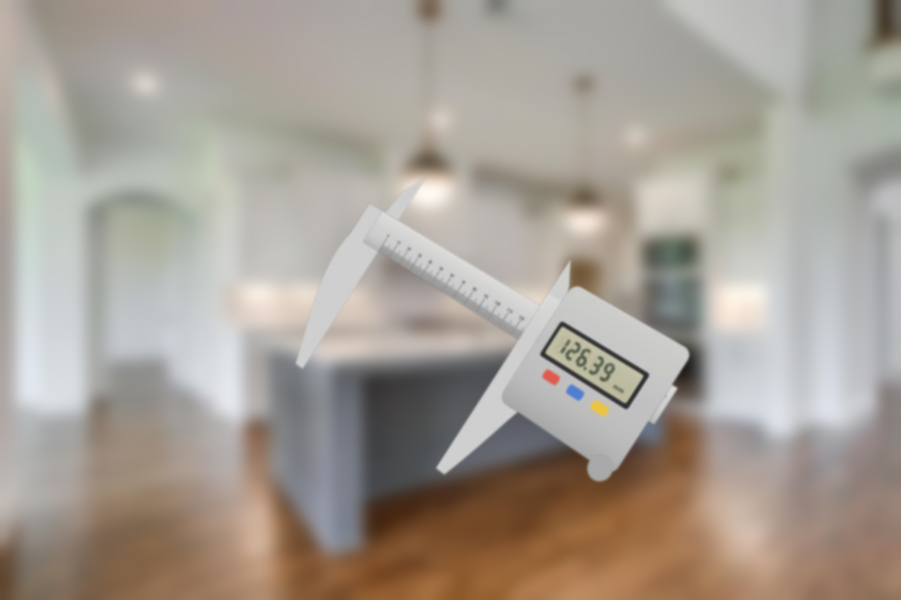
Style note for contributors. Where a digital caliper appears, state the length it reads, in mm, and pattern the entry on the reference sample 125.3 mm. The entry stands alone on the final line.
126.39 mm
